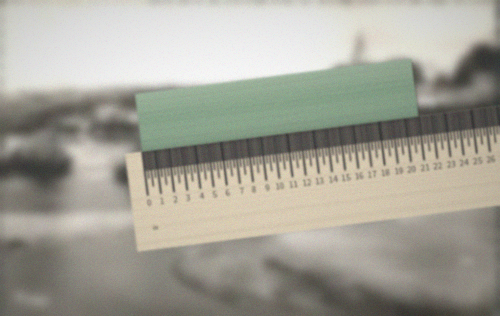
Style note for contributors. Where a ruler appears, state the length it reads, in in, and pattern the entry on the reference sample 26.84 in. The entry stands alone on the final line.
21 in
